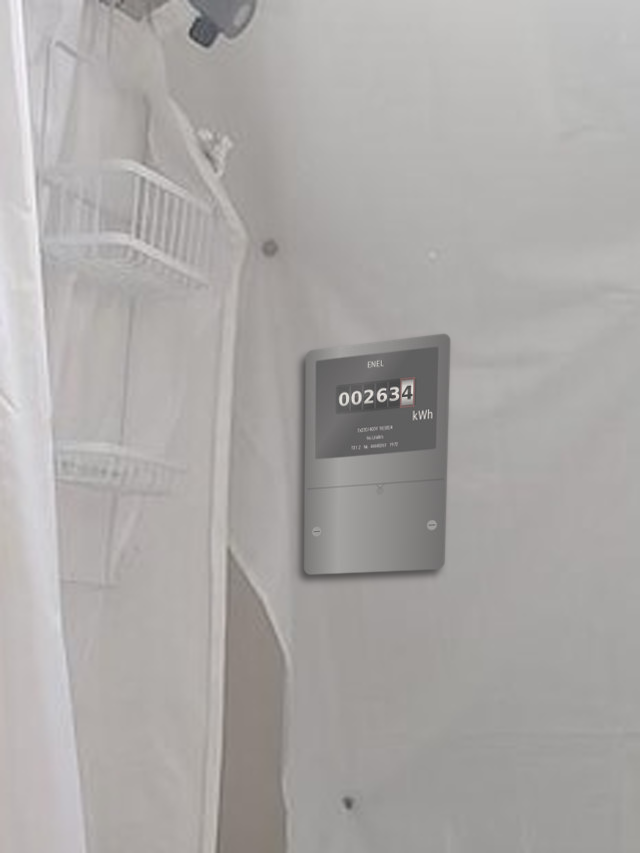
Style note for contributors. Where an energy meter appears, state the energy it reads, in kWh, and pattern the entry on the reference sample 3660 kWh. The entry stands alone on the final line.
263.4 kWh
